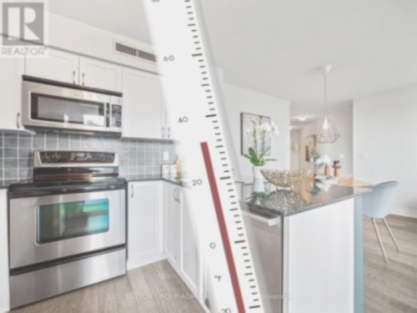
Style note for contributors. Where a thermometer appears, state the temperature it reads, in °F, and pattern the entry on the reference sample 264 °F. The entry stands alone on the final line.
32 °F
